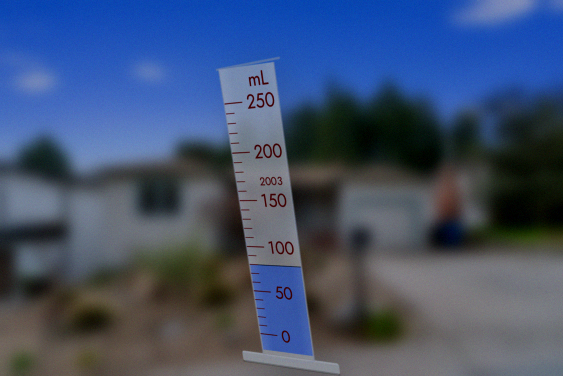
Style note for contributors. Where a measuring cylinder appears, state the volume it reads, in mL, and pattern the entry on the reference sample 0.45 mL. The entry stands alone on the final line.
80 mL
